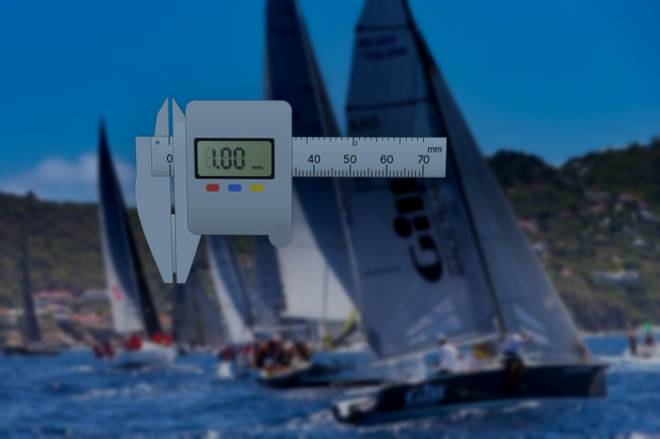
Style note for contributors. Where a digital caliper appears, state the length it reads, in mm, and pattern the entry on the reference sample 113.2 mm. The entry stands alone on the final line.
1.00 mm
